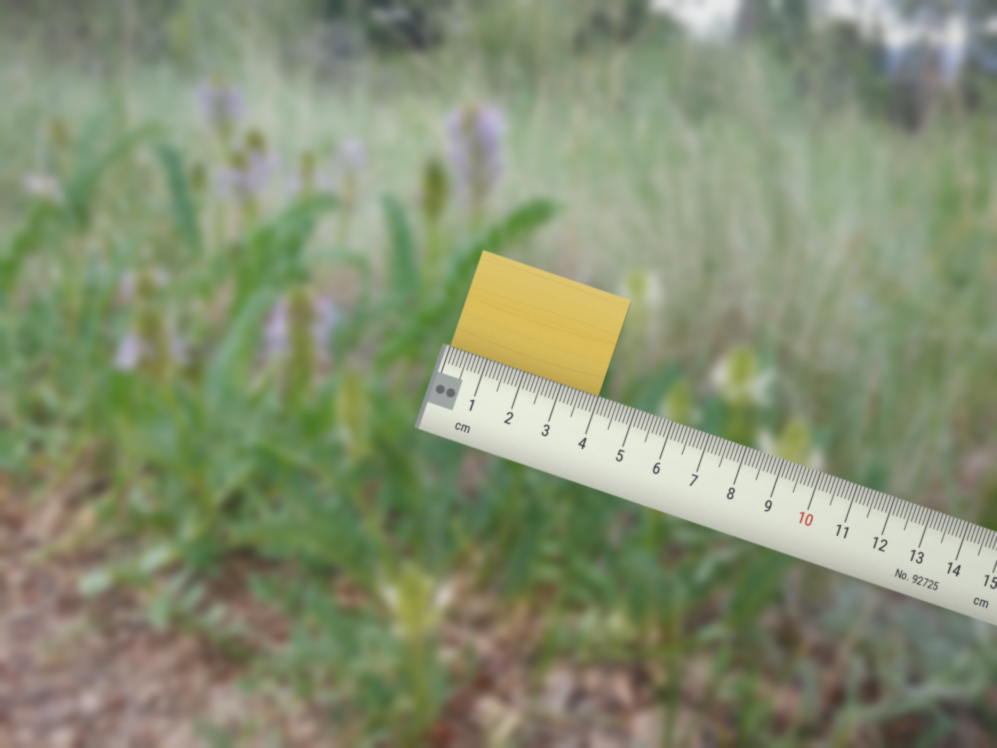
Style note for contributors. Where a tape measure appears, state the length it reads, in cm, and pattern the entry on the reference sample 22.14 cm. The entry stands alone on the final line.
4 cm
